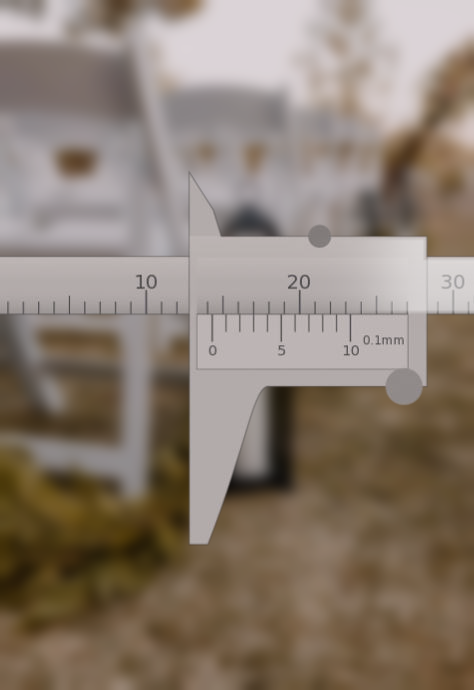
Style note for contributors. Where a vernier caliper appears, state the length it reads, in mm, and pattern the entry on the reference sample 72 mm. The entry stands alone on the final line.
14.3 mm
